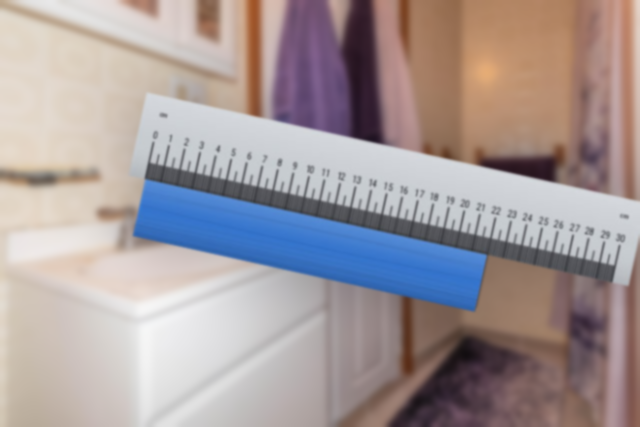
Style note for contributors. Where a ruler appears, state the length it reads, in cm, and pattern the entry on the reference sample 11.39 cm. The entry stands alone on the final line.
22 cm
